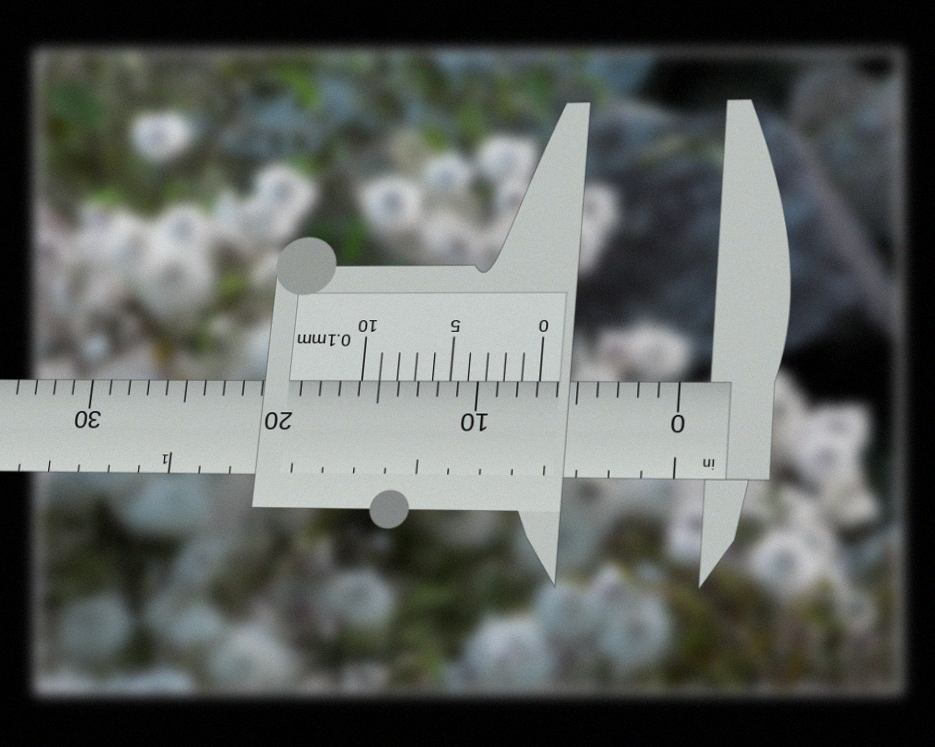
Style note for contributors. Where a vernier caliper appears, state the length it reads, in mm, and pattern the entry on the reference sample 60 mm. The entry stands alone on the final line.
6.9 mm
